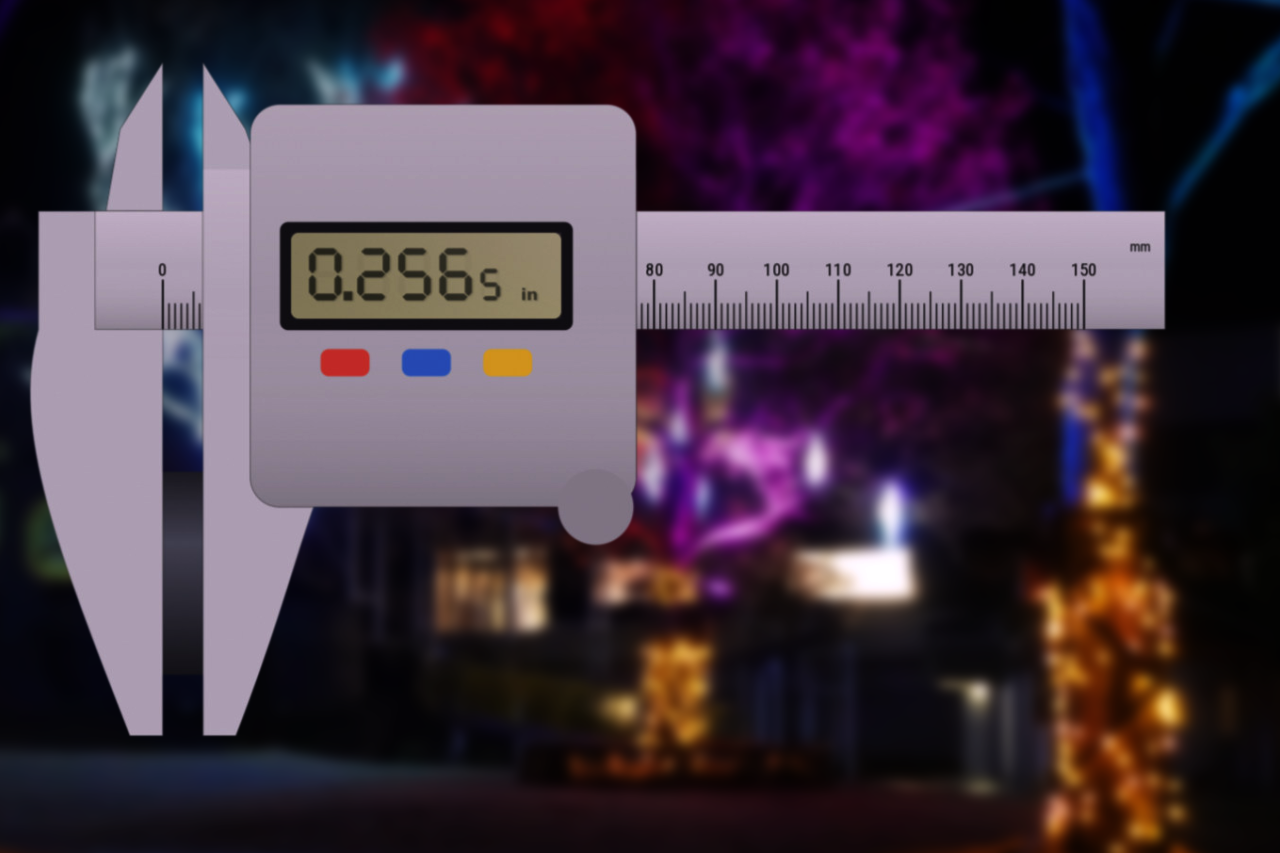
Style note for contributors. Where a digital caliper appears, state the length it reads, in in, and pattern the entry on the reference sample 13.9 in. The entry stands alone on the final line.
0.2565 in
